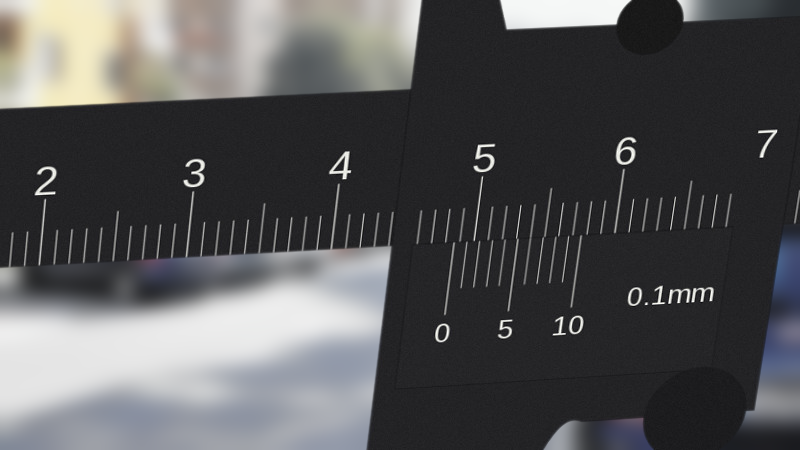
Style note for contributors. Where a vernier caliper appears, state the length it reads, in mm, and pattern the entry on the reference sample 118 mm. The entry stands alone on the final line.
48.6 mm
